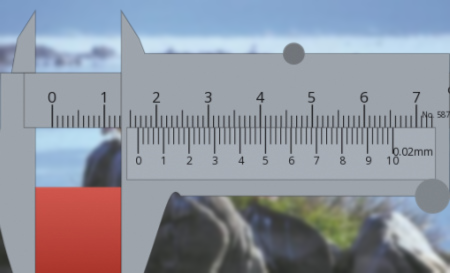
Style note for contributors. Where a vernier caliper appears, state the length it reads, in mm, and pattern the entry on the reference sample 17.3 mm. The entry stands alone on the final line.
16.5 mm
